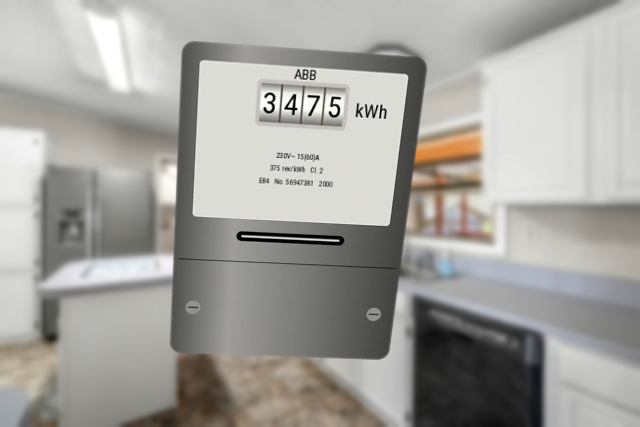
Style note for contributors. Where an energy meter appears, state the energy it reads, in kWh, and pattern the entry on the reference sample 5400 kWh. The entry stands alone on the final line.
3475 kWh
